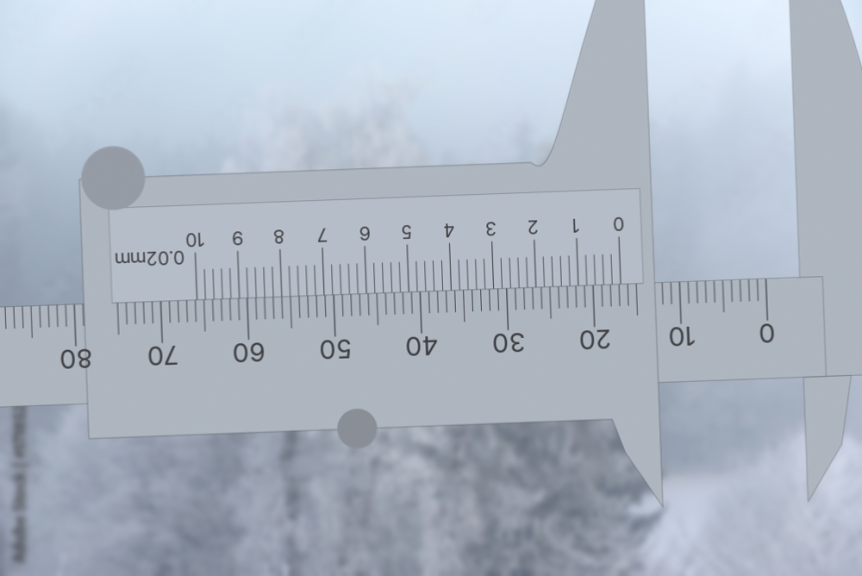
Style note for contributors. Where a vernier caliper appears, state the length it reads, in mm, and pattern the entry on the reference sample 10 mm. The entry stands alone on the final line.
16.8 mm
